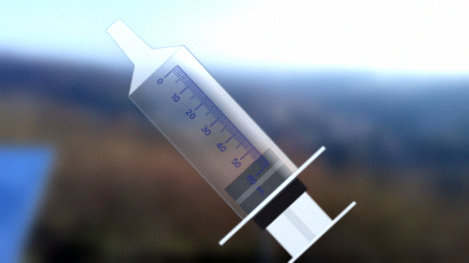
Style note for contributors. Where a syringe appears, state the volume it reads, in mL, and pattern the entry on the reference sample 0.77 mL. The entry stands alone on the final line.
55 mL
